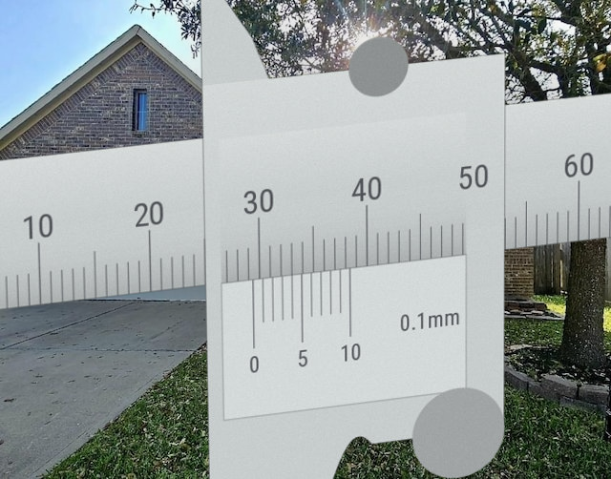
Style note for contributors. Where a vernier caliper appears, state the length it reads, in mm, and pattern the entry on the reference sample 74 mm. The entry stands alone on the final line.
29.4 mm
